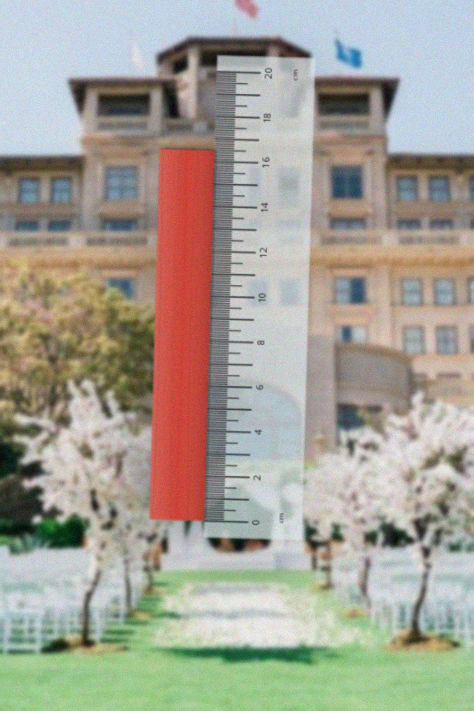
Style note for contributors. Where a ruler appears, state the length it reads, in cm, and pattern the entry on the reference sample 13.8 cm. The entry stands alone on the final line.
16.5 cm
